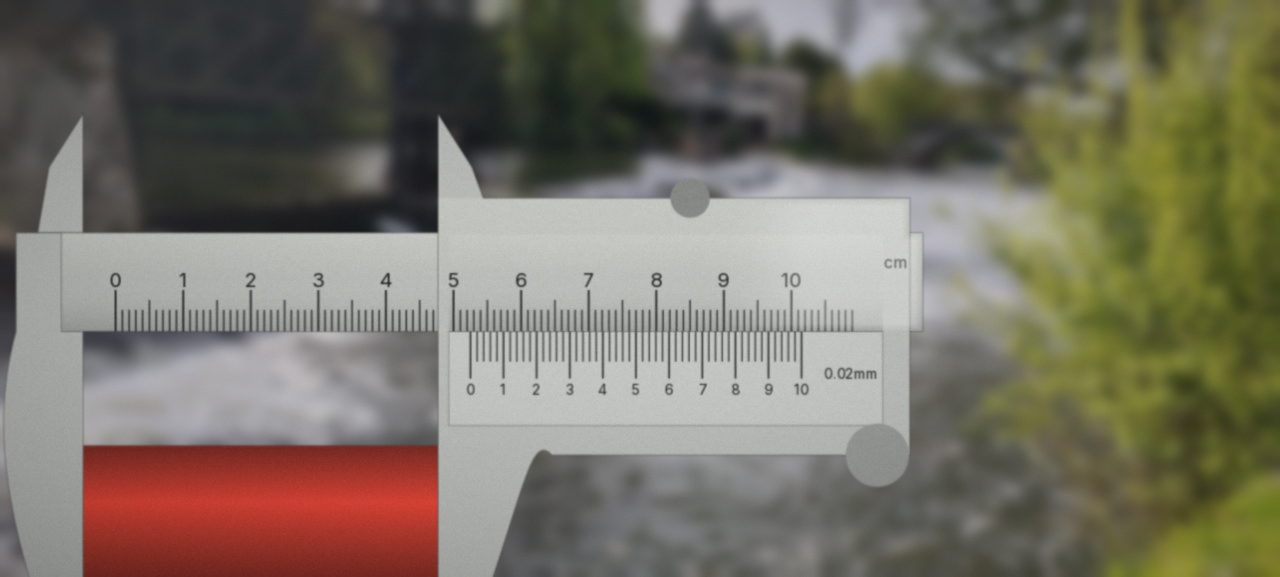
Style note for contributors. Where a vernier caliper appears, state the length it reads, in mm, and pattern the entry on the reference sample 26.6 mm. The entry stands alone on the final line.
52.5 mm
